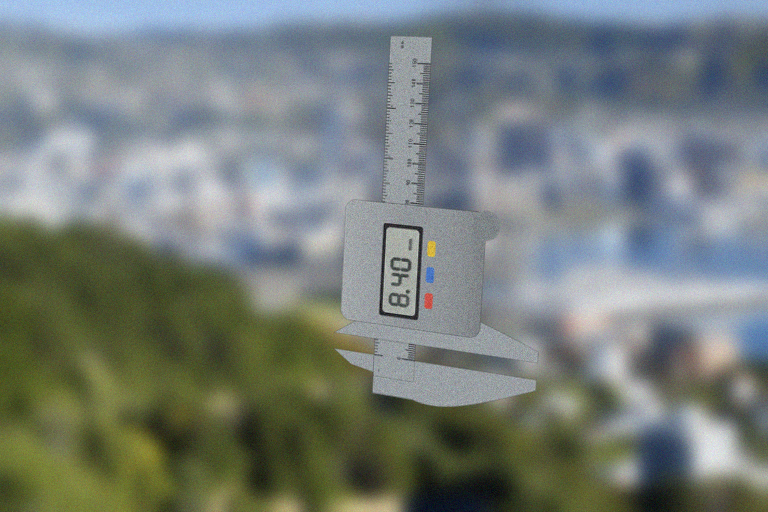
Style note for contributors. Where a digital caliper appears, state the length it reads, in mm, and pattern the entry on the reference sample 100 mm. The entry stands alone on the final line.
8.40 mm
